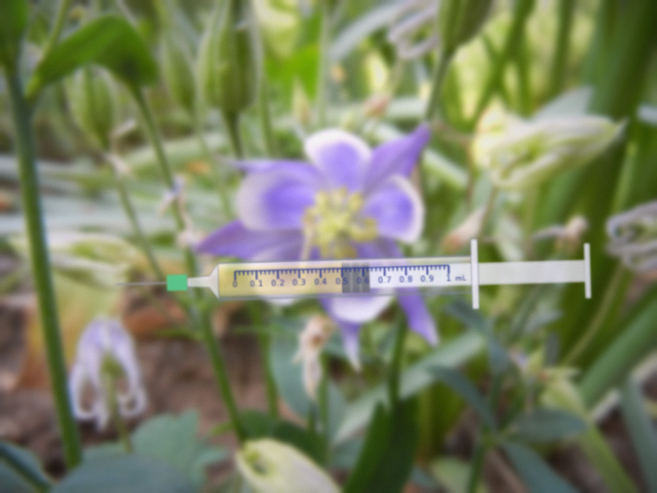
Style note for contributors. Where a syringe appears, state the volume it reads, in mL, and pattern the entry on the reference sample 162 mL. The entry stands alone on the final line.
0.5 mL
